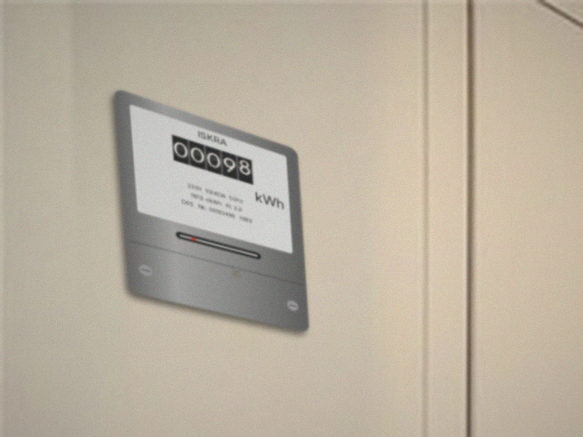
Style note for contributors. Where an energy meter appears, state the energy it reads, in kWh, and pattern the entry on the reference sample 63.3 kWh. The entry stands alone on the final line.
98 kWh
